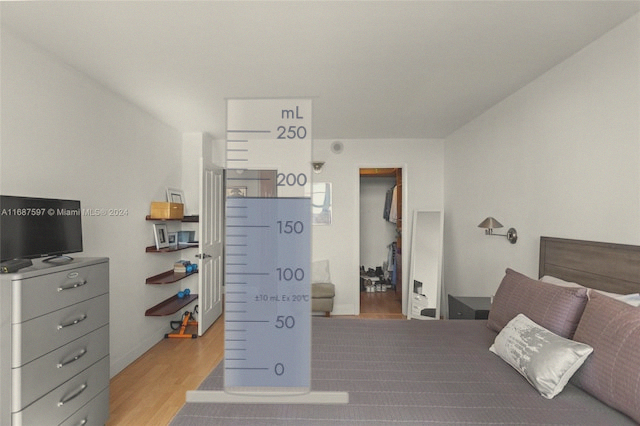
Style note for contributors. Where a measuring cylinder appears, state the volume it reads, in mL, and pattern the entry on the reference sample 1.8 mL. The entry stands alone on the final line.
180 mL
